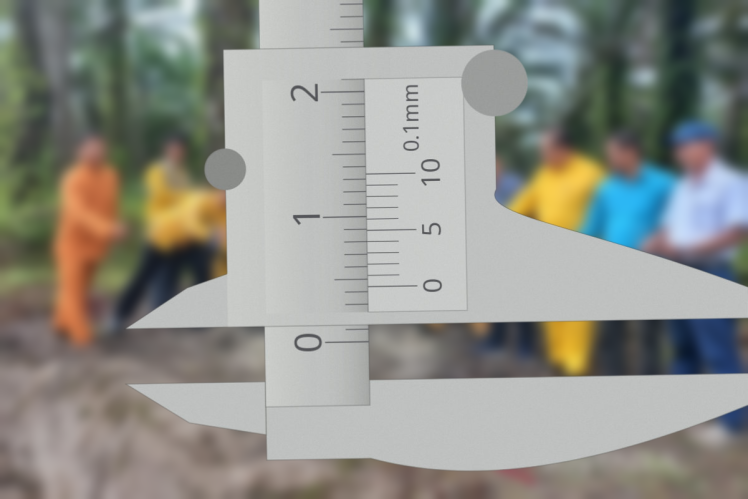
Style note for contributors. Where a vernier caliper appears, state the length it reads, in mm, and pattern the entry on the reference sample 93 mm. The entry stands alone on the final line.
4.4 mm
